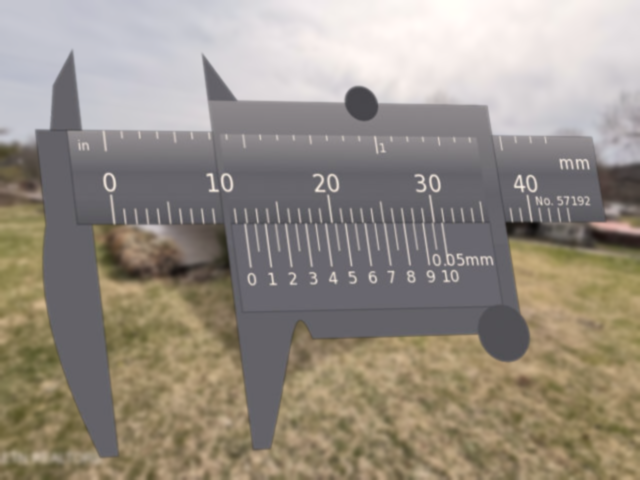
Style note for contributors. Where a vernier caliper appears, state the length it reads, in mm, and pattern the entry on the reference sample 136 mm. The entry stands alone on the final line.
11.8 mm
